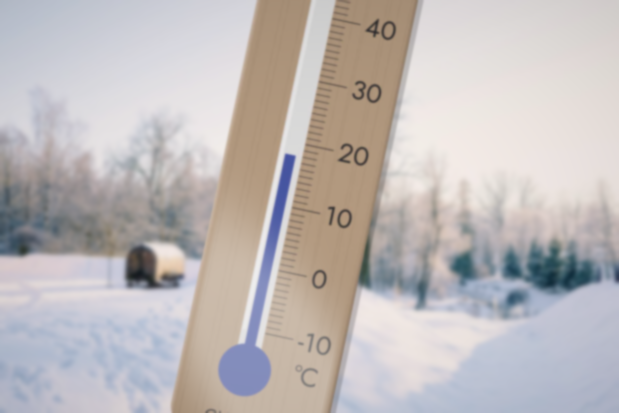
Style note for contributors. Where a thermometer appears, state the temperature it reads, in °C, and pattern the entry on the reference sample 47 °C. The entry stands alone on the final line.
18 °C
